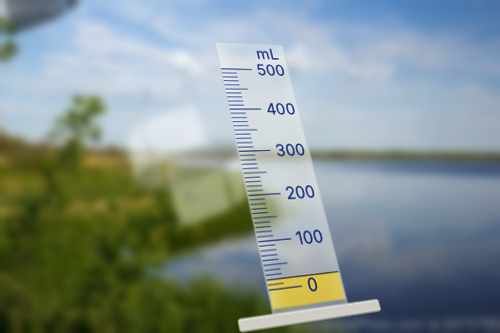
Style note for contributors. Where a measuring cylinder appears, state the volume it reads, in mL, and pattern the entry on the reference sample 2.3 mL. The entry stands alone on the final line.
20 mL
